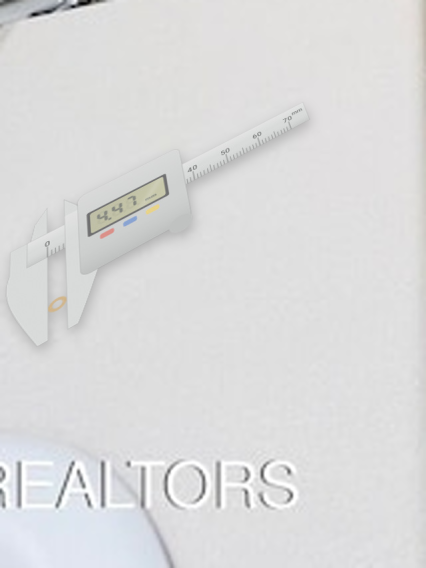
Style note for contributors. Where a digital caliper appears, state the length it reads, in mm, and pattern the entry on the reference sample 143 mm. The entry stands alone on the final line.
4.47 mm
